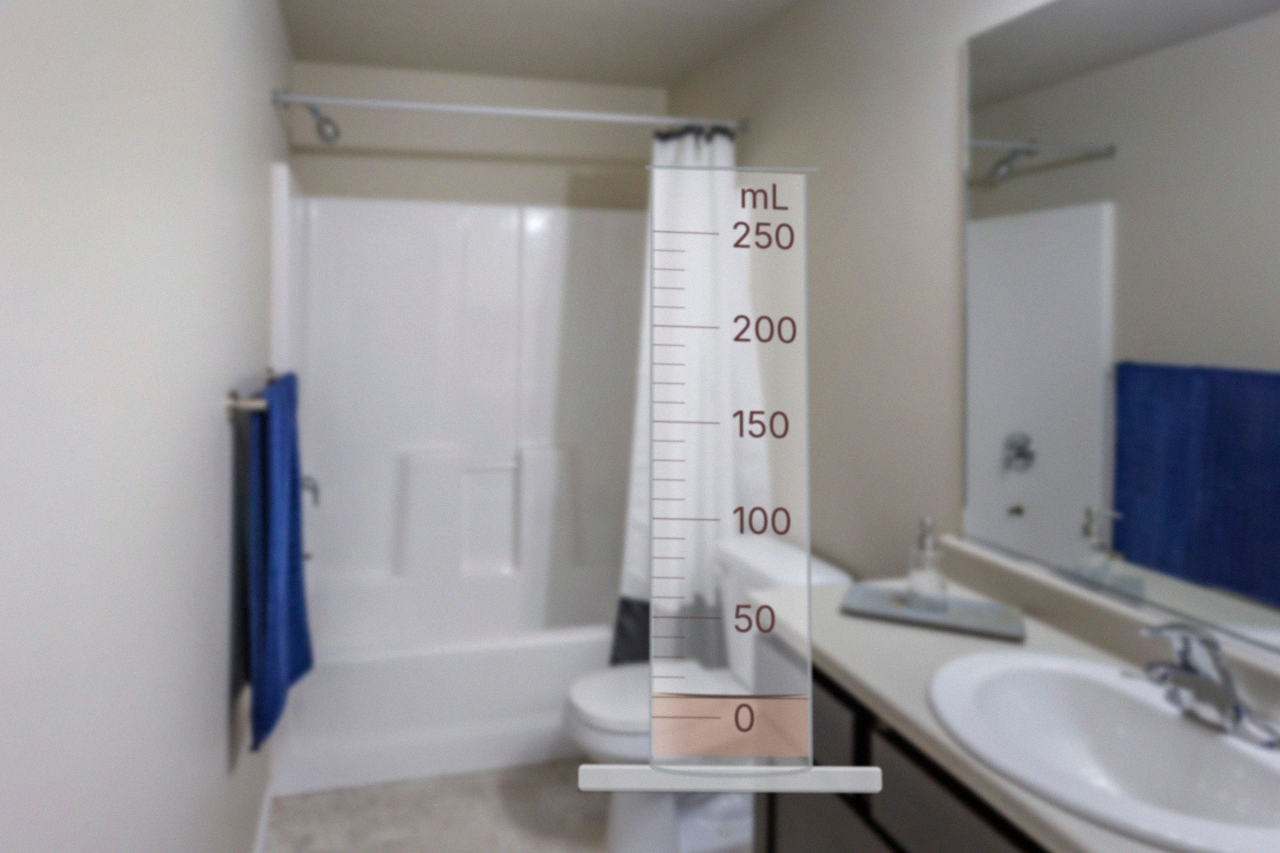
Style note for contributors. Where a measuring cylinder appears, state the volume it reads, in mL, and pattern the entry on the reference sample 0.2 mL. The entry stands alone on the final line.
10 mL
